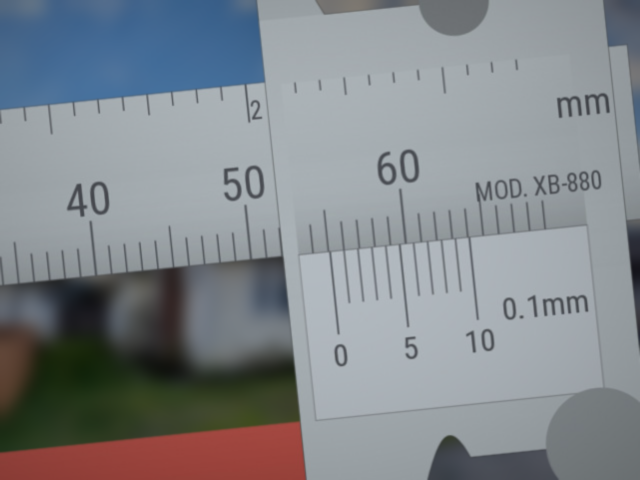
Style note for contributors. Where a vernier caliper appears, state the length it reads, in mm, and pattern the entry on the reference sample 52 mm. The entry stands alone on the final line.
55.1 mm
